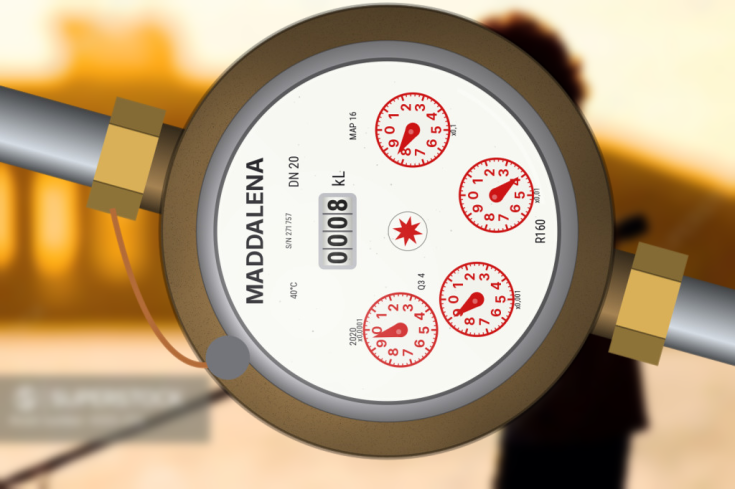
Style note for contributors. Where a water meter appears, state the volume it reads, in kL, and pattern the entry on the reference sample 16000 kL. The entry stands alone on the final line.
8.8389 kL
